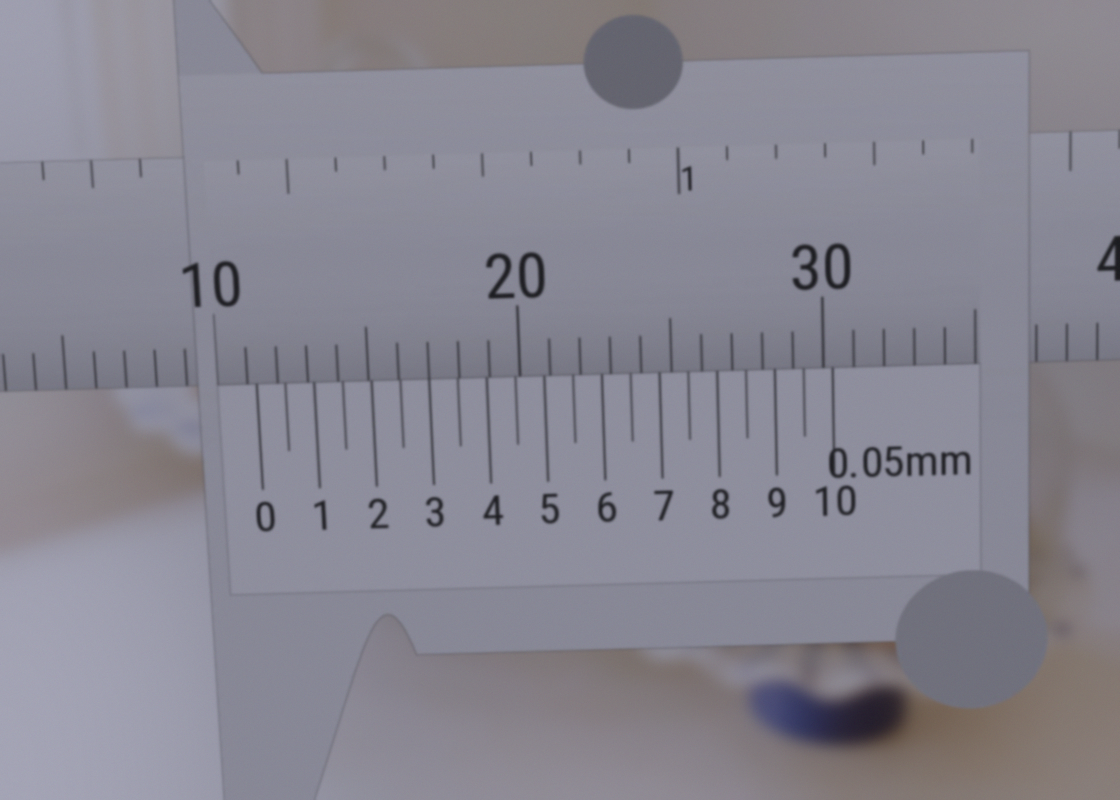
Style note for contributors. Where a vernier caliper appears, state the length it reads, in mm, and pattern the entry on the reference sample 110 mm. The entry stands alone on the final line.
11.3 mm
